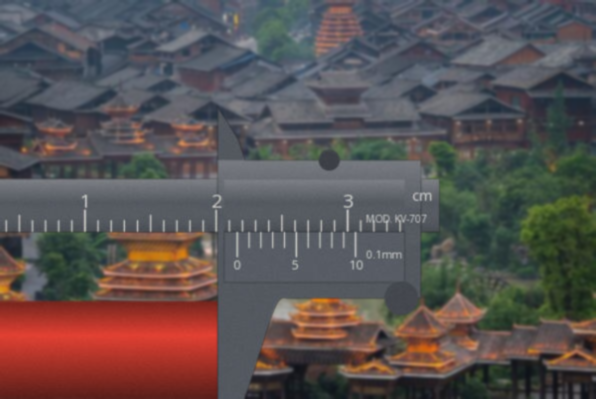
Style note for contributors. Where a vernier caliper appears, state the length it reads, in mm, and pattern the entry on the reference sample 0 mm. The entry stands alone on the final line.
21.6 mm
